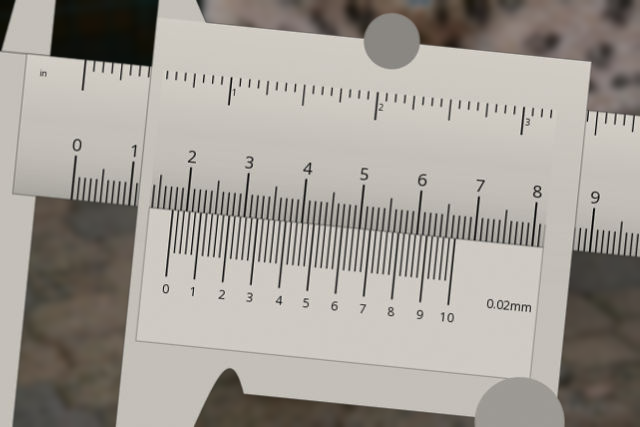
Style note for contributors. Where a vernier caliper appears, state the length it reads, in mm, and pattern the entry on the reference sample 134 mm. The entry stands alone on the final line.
17.6 mm
